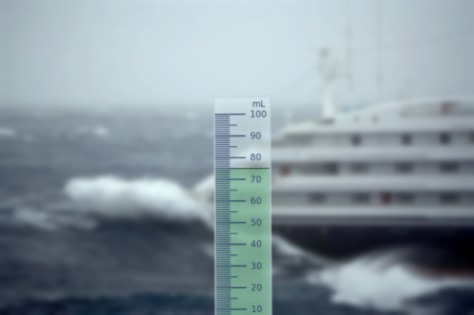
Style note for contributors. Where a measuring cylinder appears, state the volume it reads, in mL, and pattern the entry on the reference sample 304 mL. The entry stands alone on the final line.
75 mL
